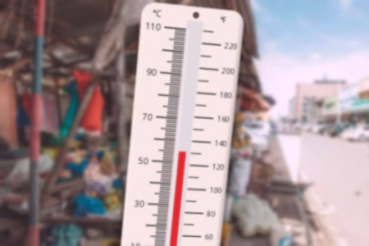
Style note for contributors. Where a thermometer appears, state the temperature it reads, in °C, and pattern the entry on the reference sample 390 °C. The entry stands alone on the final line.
55 °C
